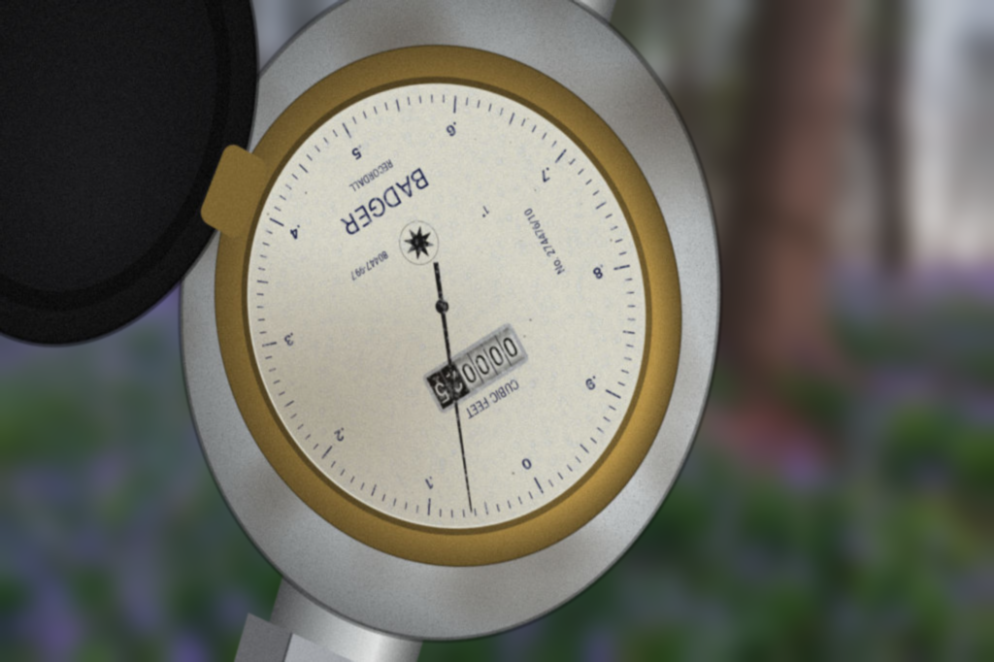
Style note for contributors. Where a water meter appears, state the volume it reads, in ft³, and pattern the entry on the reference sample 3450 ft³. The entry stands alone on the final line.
25.06 ft³
